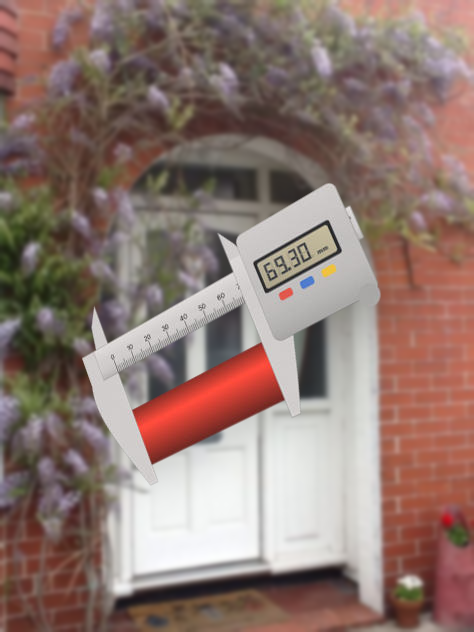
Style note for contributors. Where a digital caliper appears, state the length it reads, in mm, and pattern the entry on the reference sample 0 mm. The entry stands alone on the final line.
69.30 mm
